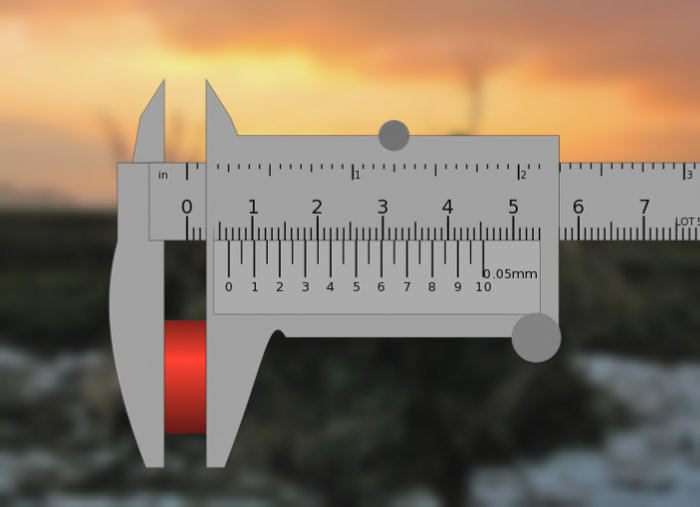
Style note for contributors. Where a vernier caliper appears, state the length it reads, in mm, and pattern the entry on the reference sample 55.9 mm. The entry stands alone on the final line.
6.4 mm
